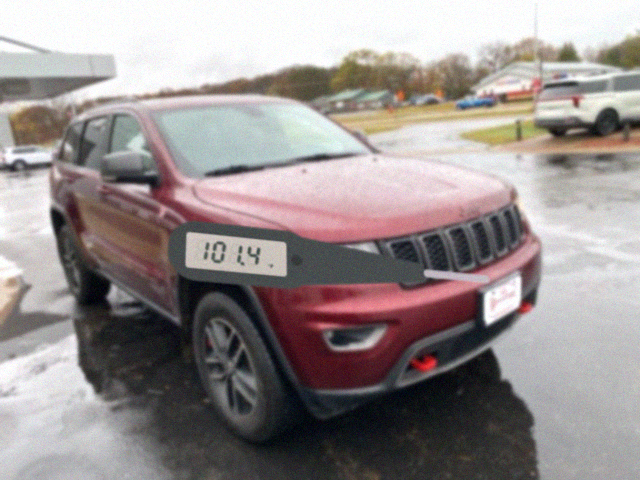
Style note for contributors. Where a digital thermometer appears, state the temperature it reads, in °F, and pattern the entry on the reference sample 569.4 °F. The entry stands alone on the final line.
101.4 °F
